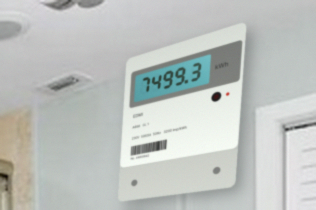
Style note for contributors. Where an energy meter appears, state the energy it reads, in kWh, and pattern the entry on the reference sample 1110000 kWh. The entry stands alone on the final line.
7499.3 kWh
